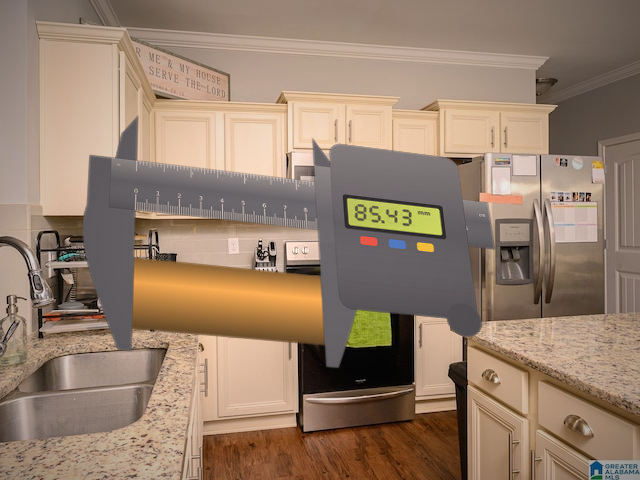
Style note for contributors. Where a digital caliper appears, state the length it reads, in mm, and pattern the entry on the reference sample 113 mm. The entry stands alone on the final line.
85.43 mm
